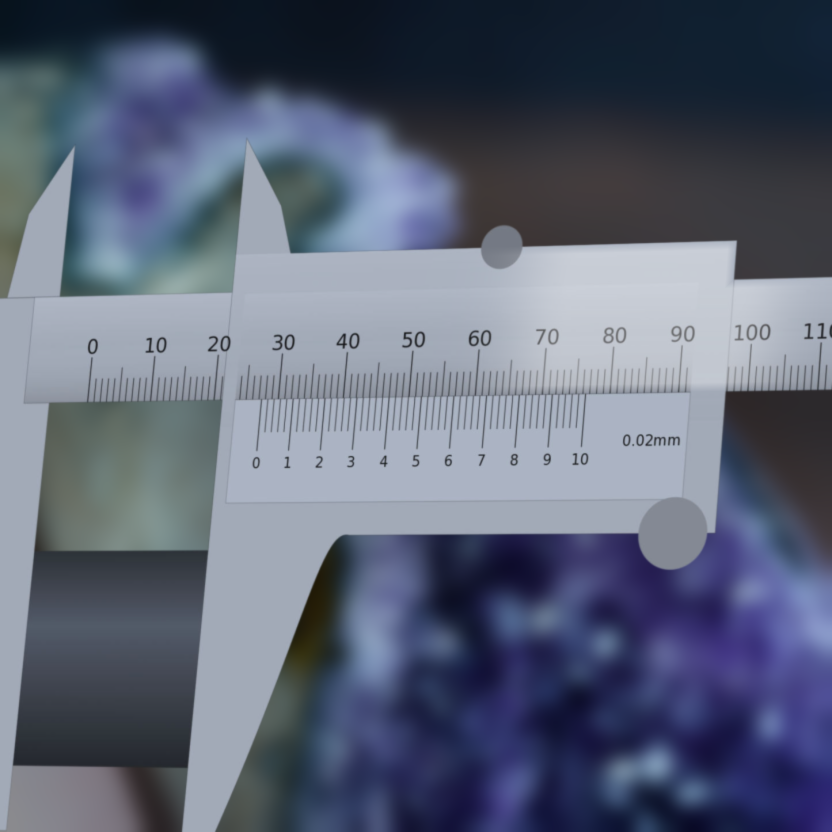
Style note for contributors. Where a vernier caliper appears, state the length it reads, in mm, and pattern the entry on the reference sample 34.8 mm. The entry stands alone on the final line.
27.4 mm
